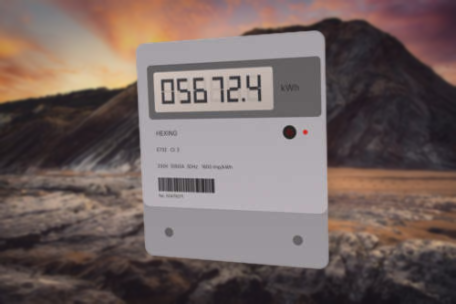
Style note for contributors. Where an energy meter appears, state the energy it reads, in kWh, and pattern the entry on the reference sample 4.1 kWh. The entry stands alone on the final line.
5672.4 kWh
